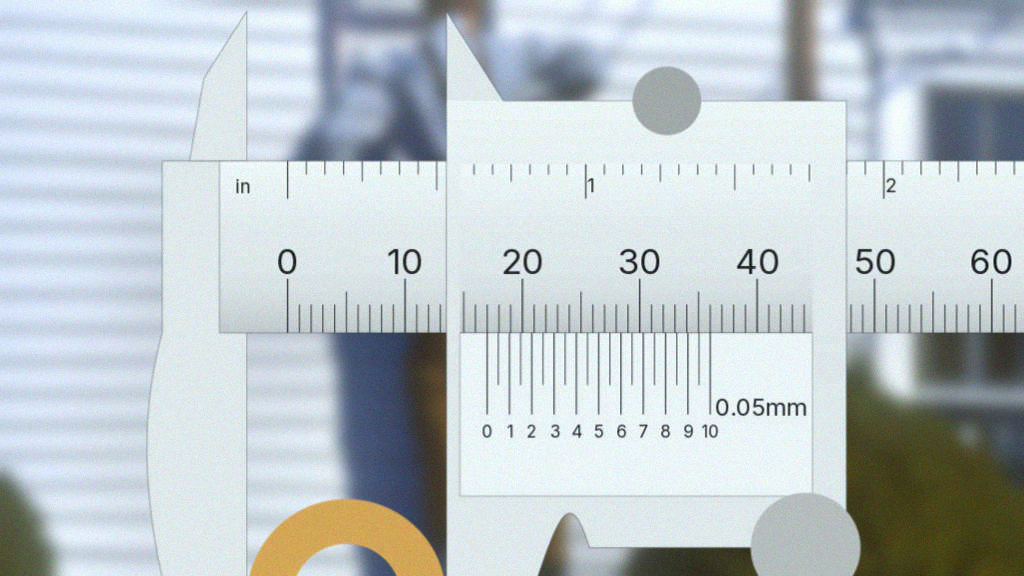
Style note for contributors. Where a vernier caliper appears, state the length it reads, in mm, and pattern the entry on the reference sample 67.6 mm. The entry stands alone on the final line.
17.0 mm
